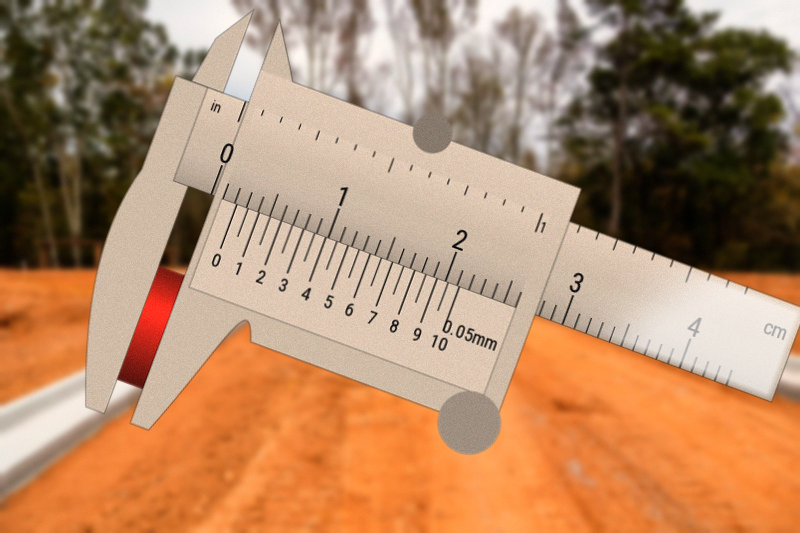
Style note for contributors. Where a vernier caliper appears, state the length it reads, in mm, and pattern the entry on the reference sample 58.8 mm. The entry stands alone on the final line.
2.2 mm
